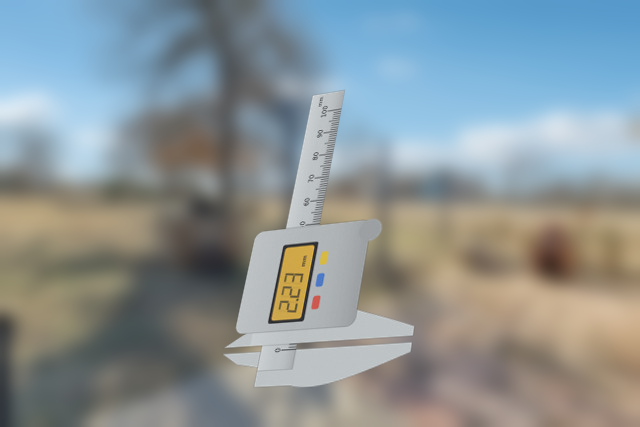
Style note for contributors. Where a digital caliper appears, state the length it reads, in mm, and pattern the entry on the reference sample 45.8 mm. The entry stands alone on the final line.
2.23 mm
